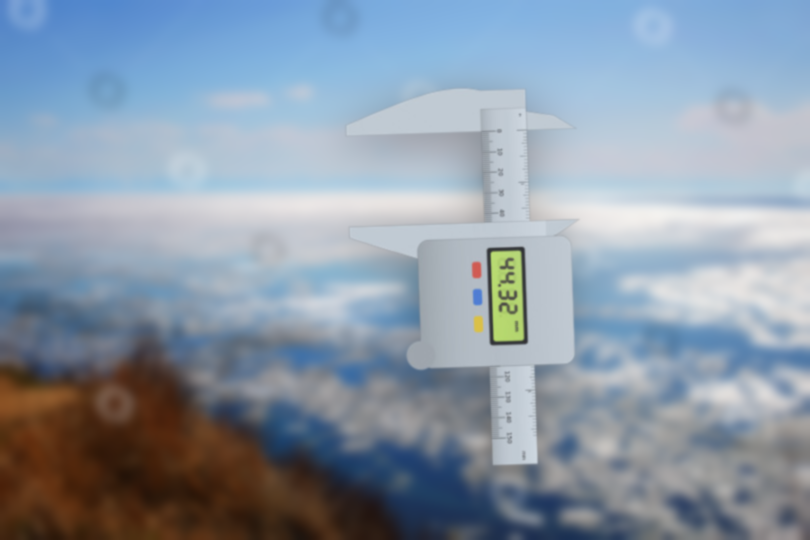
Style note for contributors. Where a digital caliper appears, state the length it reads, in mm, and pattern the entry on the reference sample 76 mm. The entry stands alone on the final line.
44.32 mm
